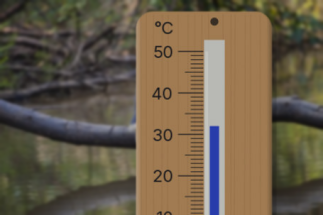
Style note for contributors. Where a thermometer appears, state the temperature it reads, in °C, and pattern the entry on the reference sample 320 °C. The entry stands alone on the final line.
32 °C
